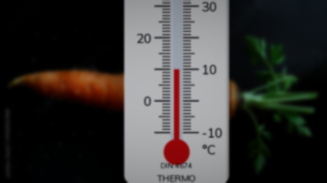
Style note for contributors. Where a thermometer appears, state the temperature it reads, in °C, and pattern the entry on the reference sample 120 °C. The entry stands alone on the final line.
10 °C
